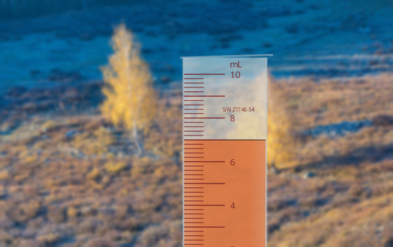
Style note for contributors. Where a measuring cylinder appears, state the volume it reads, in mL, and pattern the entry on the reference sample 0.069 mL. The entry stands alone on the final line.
7 mL
